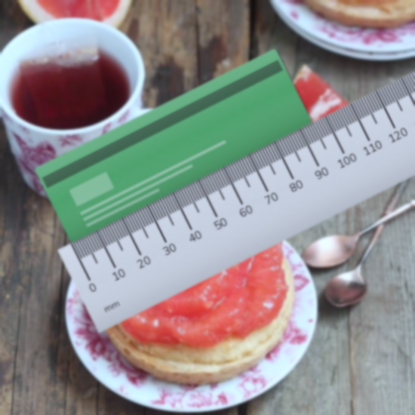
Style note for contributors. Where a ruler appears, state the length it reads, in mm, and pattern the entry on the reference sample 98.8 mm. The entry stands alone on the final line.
95 mm
